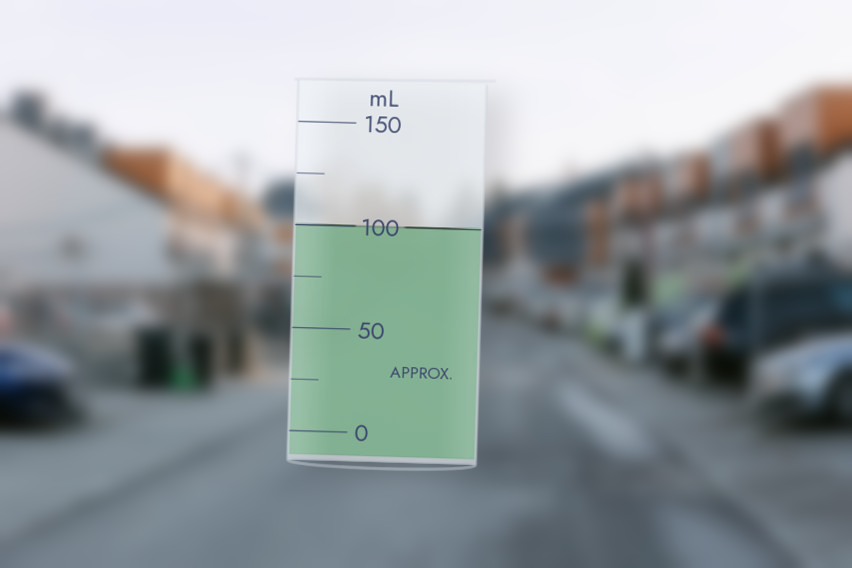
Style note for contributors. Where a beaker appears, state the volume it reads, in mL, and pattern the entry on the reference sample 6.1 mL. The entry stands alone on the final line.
100 mL
